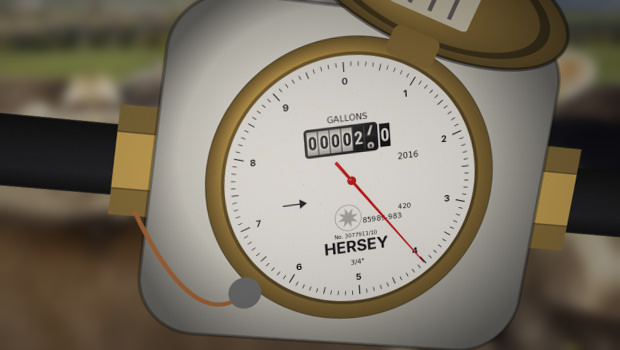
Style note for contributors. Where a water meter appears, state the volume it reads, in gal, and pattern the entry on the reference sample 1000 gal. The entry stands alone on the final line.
274.0 gal
